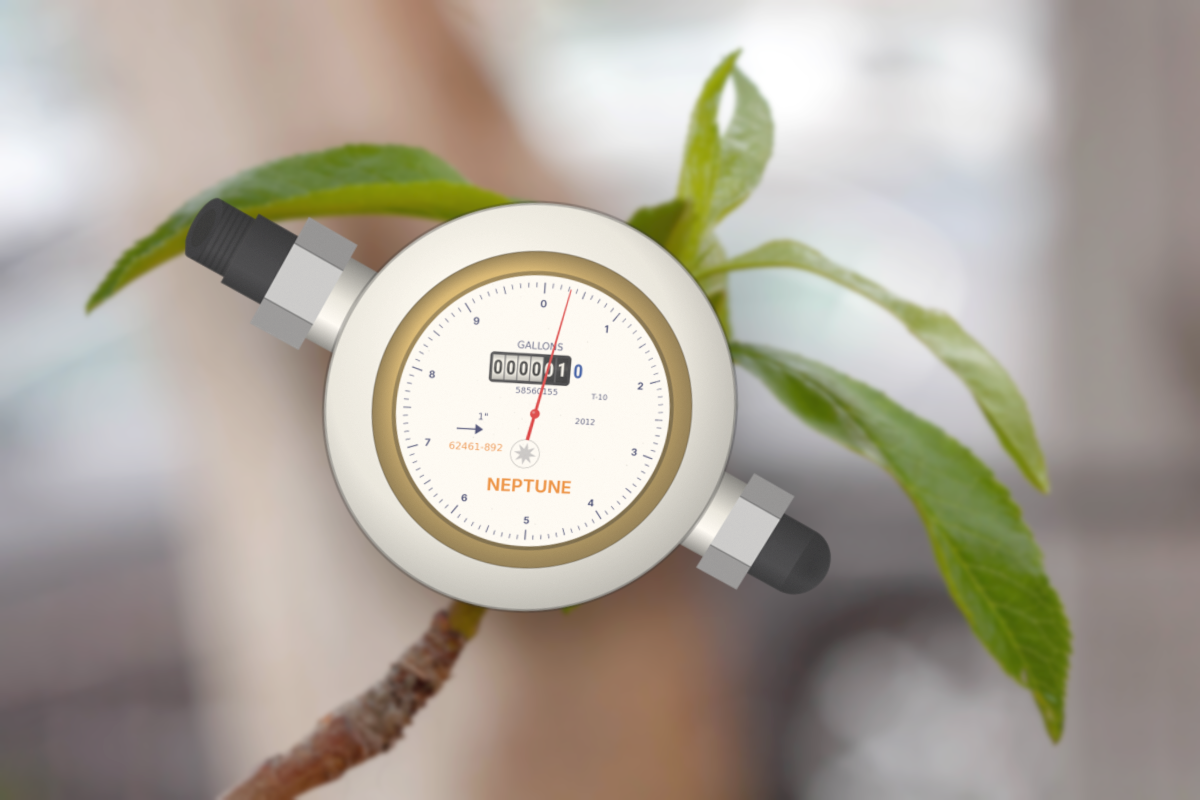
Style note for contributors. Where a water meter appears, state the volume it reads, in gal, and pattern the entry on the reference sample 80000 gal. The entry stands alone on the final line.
10.3 gal
